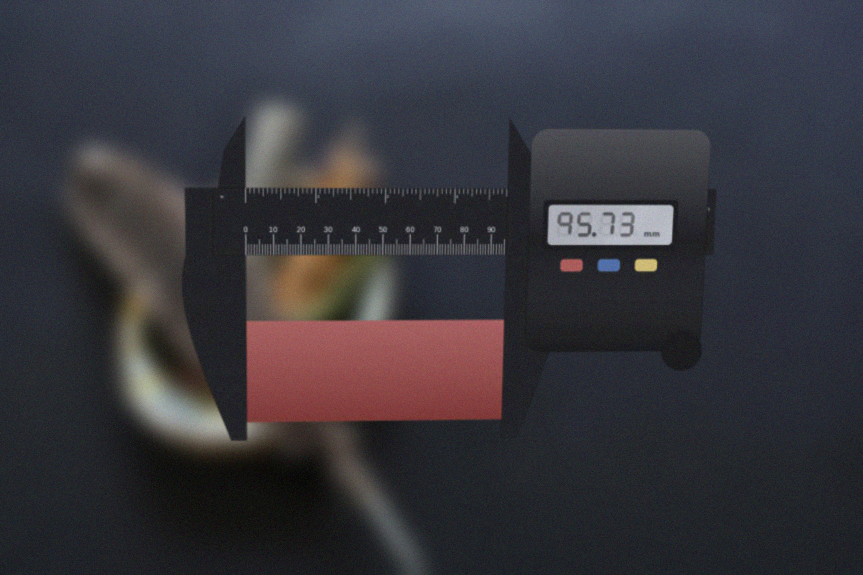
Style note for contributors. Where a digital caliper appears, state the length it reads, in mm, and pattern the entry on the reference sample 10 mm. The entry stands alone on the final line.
95.73 mm
